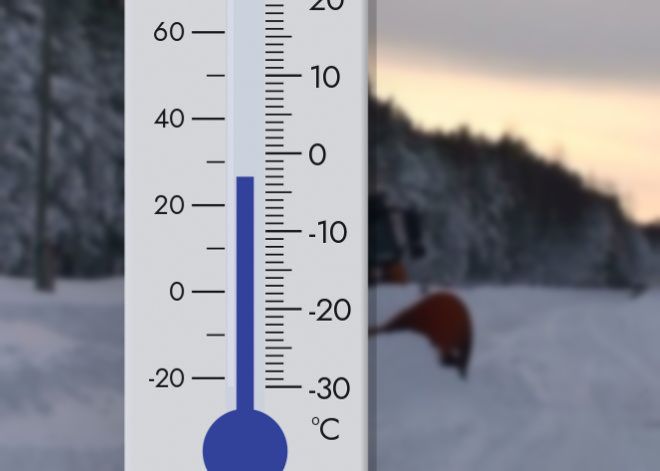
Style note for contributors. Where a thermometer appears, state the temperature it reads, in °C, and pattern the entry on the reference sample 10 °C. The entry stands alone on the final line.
-3 °C
